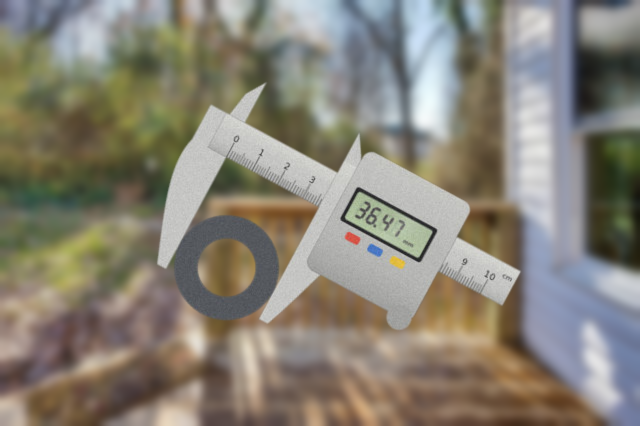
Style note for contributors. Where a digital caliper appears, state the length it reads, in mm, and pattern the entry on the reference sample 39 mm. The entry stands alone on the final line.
36.47 mm
